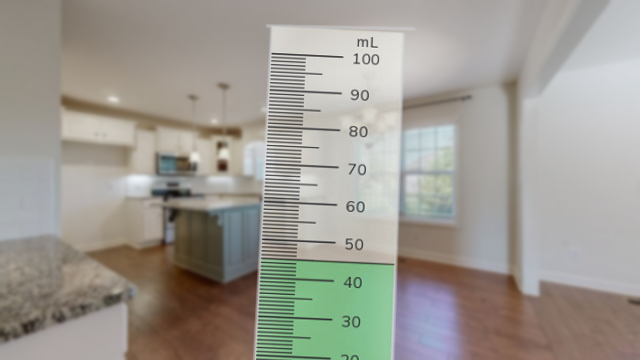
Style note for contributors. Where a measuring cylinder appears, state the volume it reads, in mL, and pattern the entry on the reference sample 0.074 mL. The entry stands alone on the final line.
45 mL
